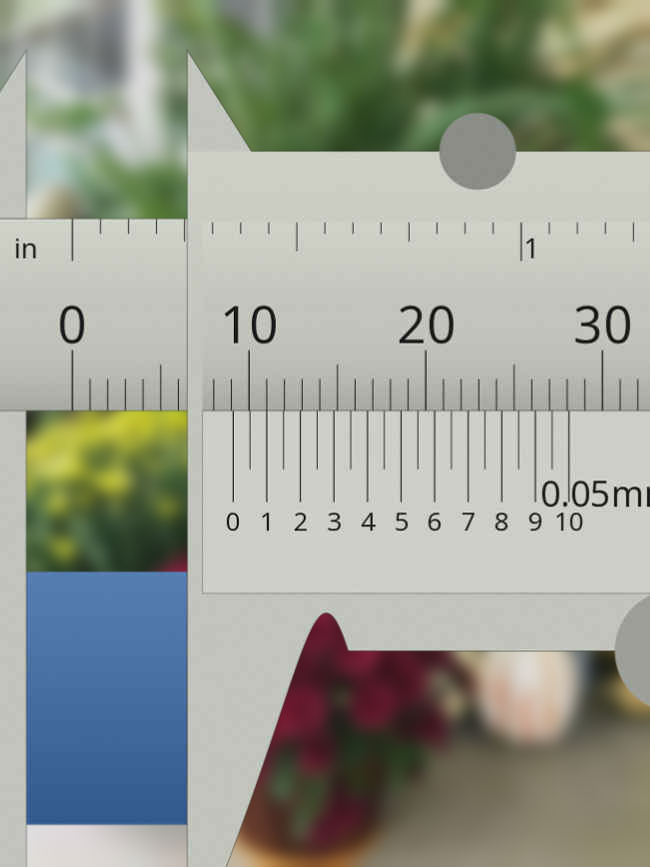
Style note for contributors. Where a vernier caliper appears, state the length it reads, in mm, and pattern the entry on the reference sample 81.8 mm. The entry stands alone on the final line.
9.1 mm
